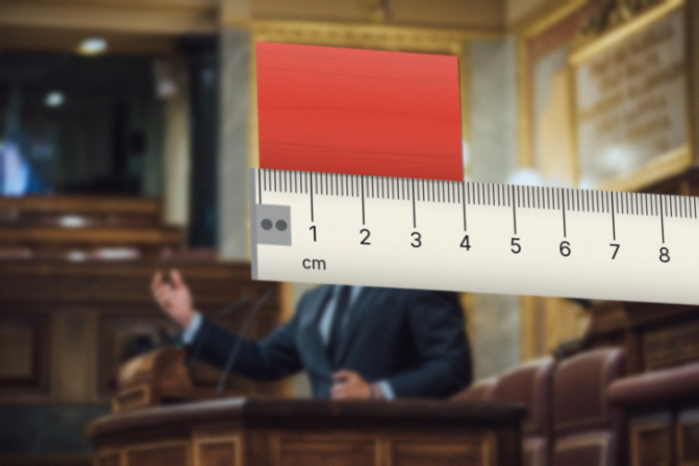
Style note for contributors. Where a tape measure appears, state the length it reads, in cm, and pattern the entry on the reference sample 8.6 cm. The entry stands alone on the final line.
4 cm
